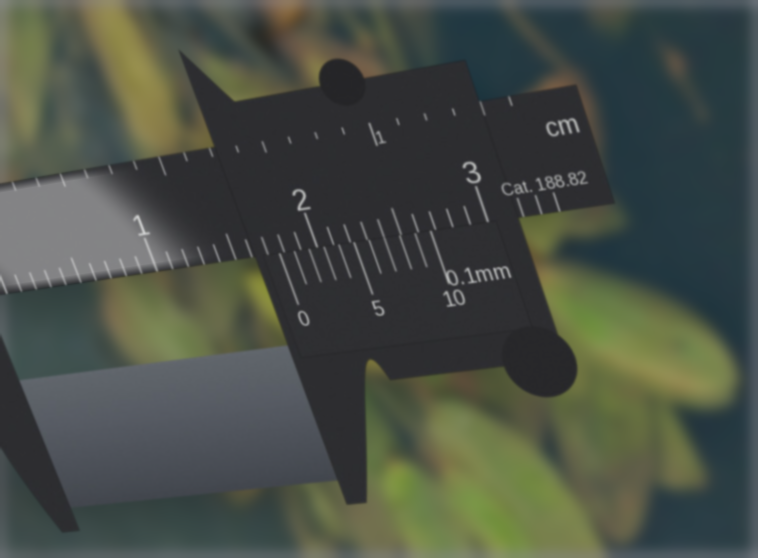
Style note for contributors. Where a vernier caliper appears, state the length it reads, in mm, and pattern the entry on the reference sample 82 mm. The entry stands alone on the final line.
17.7 mm
